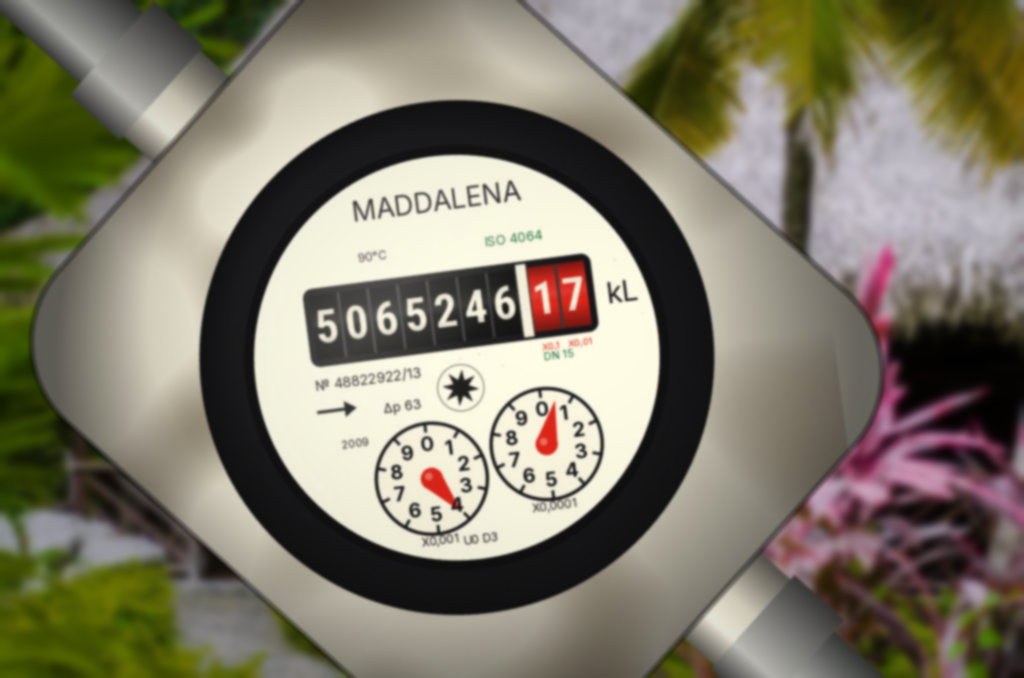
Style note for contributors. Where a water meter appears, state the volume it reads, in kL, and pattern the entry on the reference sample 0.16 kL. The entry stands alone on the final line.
5065246.1740 kL
